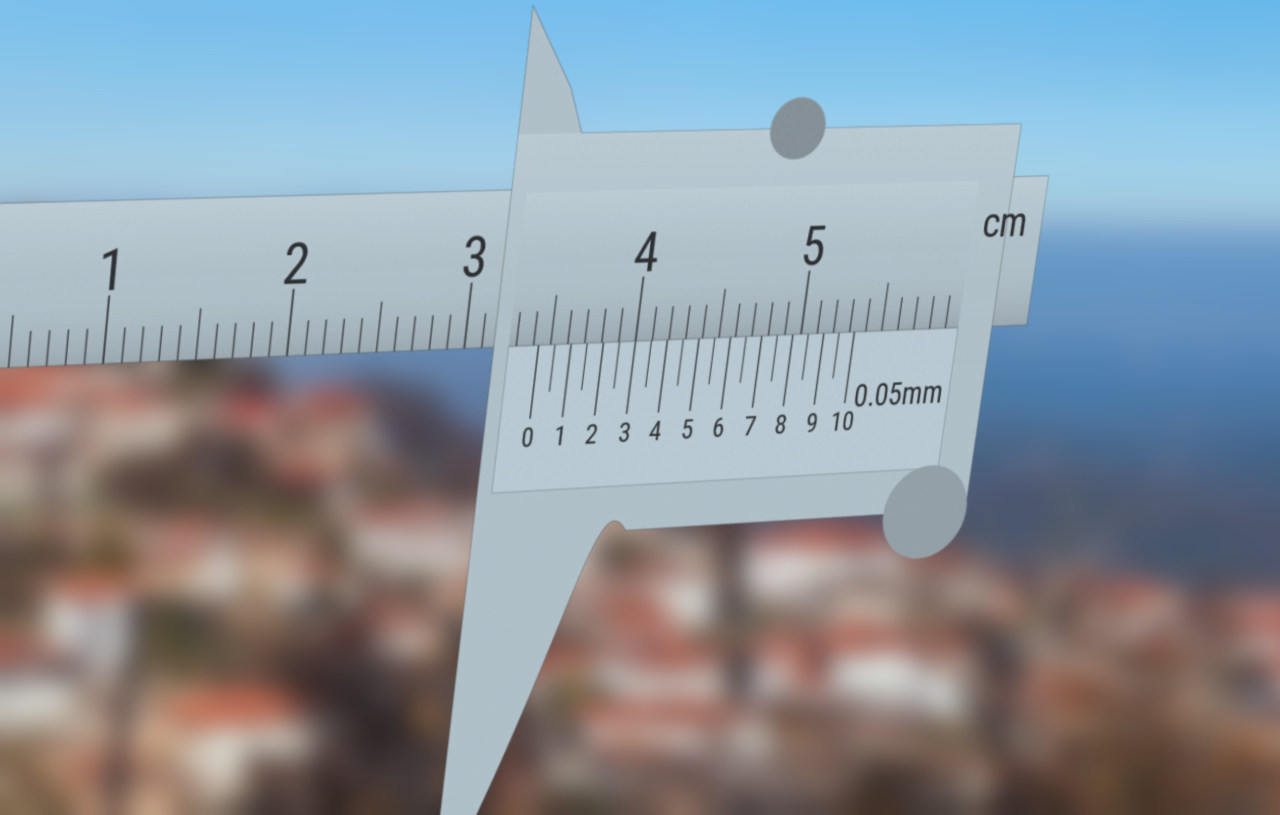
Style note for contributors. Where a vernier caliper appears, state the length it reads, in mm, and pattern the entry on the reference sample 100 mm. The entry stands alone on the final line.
34.3 mm
